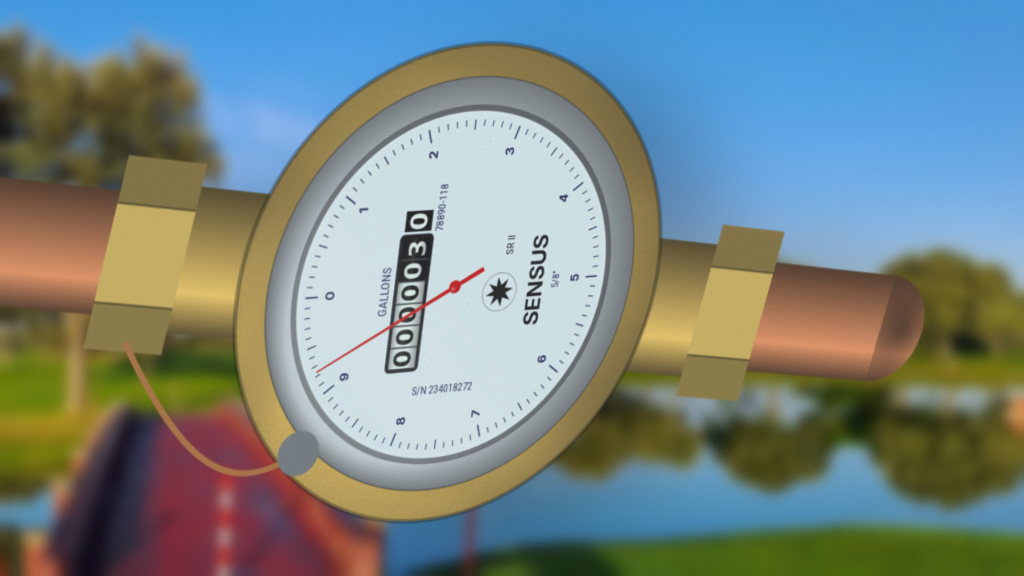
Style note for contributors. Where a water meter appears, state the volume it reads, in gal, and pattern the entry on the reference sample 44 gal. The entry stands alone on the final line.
29.2 gal
